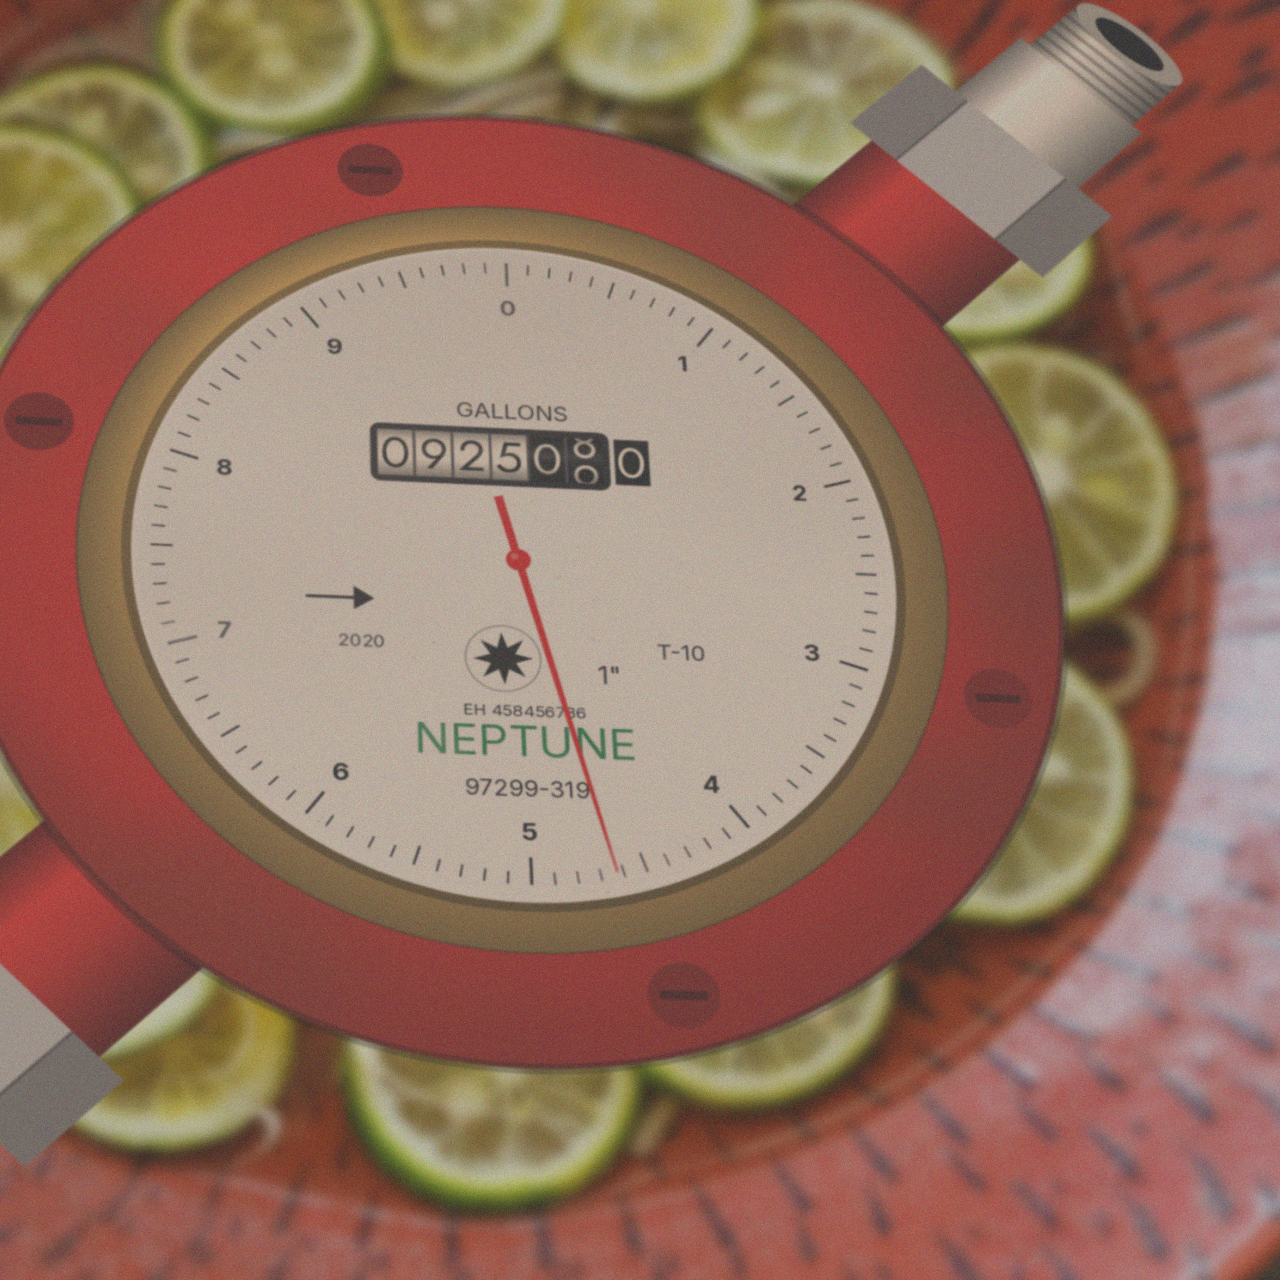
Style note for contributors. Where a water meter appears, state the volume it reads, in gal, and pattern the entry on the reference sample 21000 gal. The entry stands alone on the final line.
925084.6 gal
